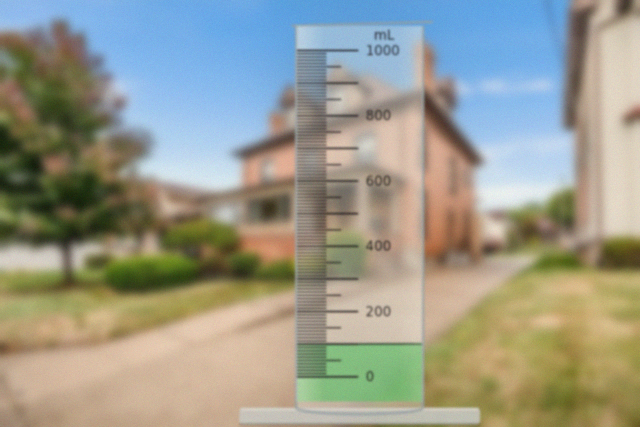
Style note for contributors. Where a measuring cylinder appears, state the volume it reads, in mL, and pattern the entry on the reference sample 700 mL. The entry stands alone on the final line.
100 mL
